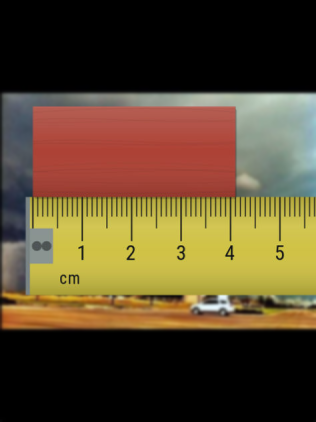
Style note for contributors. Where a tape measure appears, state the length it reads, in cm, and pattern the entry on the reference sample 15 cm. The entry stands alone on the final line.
4.1 cm
